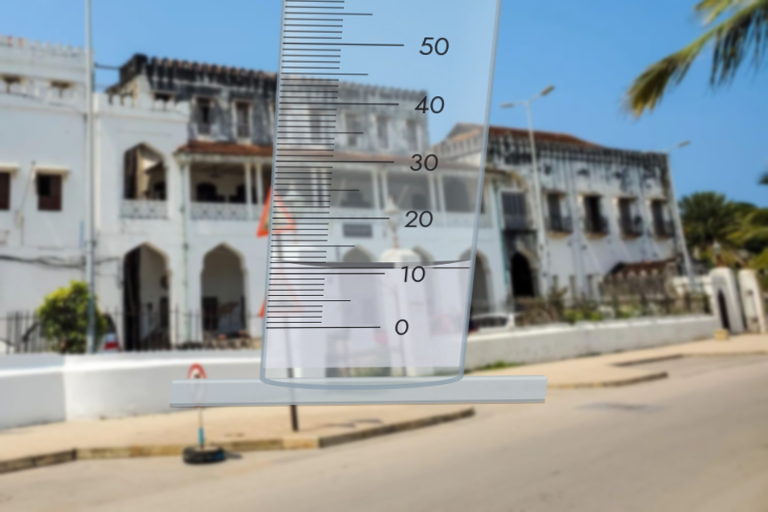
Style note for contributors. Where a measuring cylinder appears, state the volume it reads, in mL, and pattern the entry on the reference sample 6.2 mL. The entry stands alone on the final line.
11 mL
